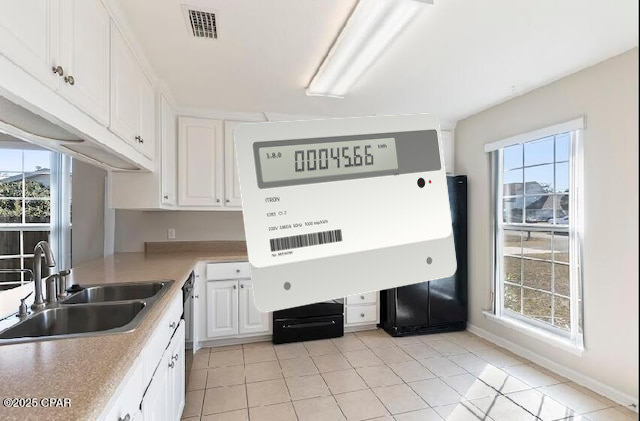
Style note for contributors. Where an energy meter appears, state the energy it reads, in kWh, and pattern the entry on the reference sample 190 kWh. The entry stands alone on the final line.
45.66 kWh
